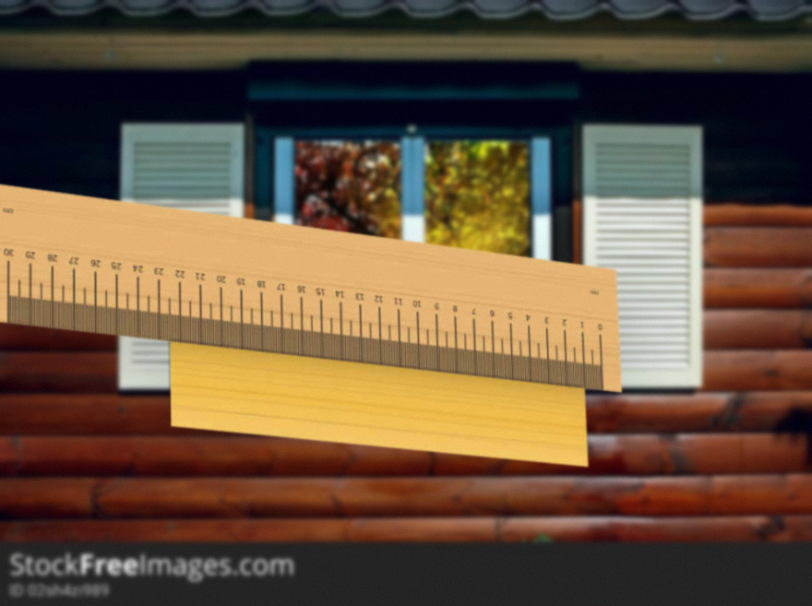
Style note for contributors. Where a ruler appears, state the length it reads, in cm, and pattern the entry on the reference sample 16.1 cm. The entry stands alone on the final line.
21.5 cm
